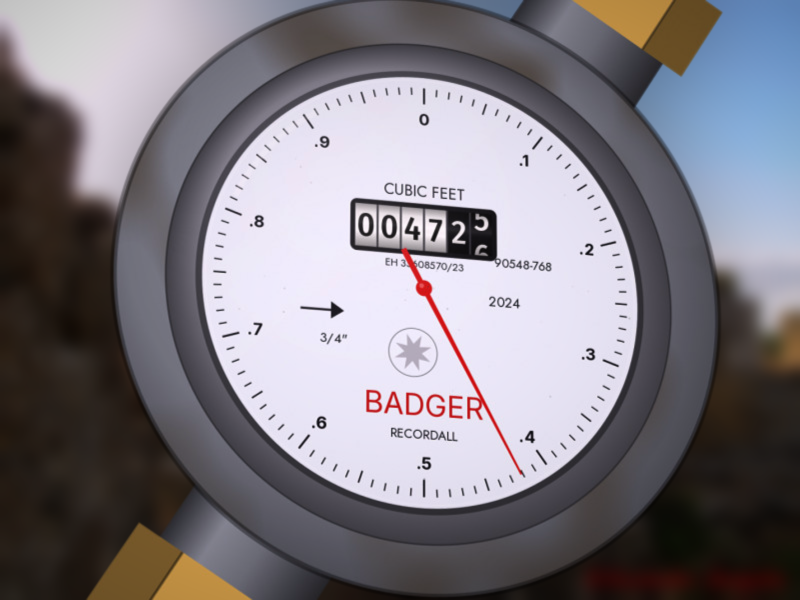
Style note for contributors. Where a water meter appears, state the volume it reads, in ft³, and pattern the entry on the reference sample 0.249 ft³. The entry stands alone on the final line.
4725.42 ft³
